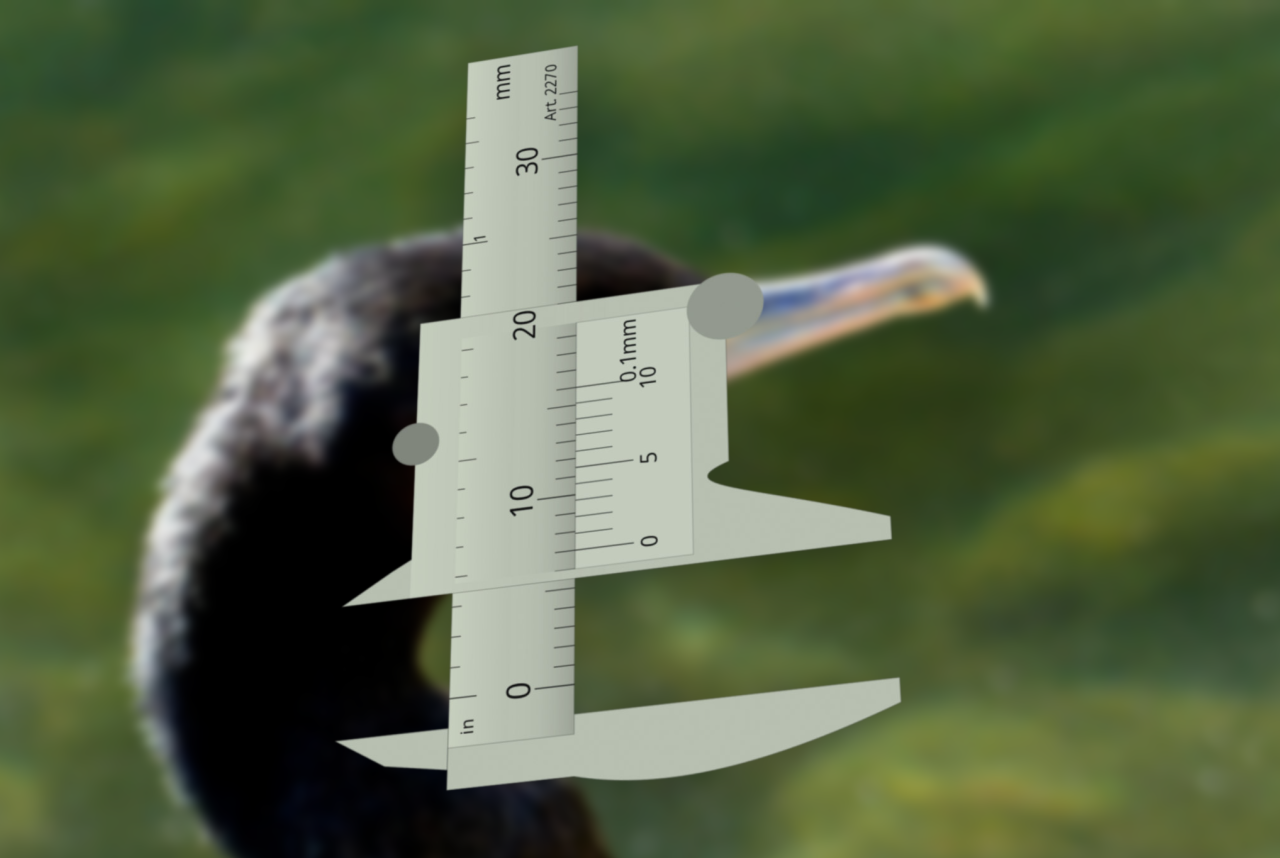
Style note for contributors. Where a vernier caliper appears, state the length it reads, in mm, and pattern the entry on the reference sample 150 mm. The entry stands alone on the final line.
7.0 mm
